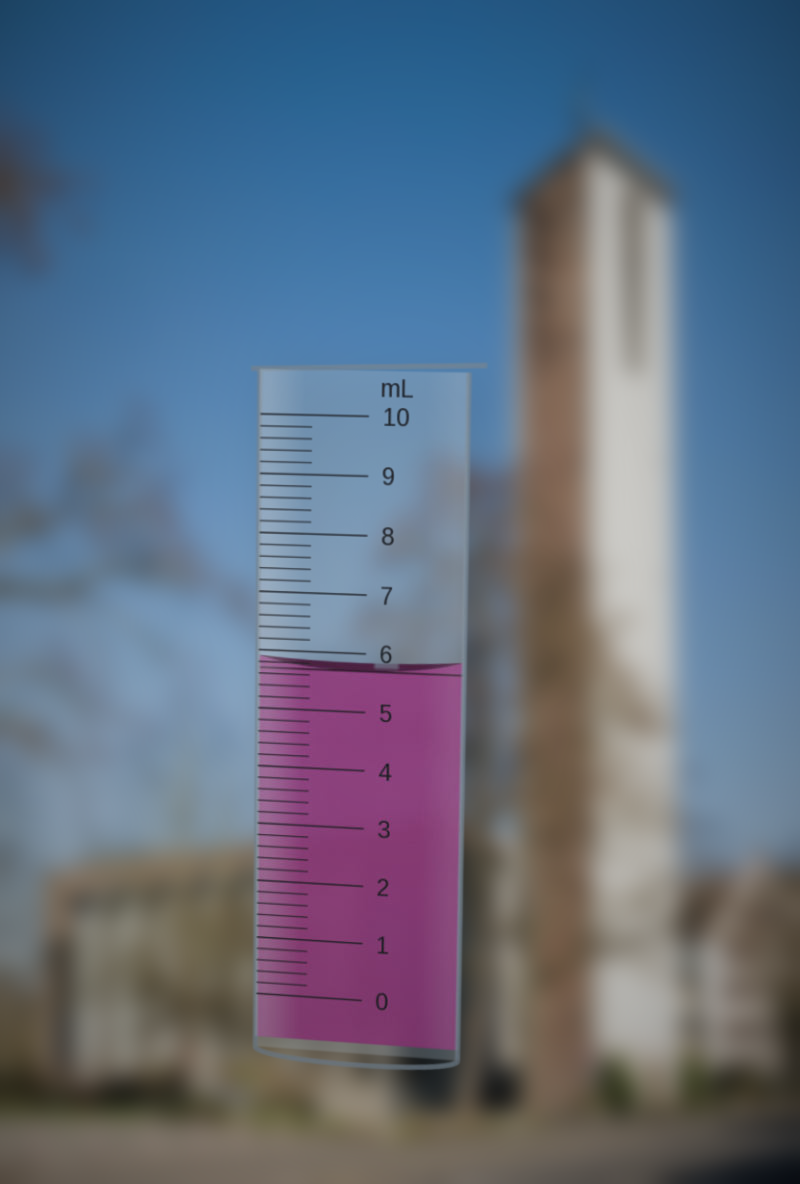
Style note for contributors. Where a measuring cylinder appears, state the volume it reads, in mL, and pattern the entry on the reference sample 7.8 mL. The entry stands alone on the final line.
5.7 mL
